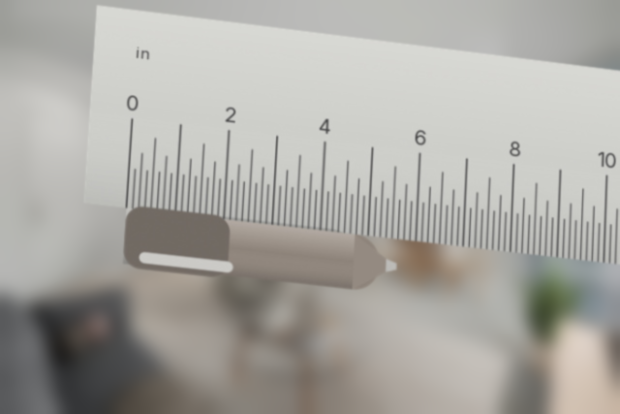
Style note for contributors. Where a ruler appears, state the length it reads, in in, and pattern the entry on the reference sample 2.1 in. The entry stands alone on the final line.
5.625 in
